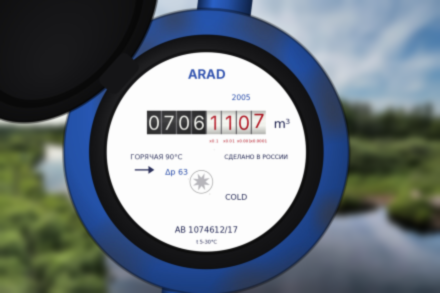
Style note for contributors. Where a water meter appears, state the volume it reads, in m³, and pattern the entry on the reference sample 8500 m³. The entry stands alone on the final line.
706.1107 m³
